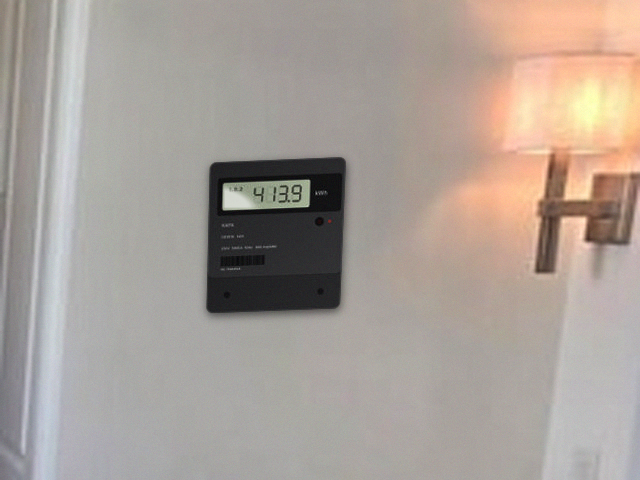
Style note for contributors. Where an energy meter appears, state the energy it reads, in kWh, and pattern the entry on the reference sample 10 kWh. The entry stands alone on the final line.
413.9 kWh
